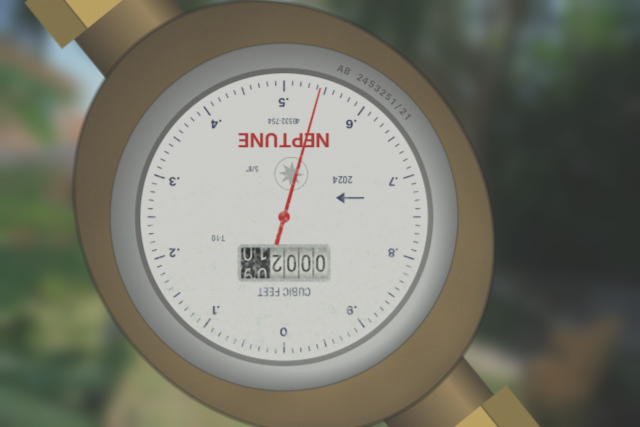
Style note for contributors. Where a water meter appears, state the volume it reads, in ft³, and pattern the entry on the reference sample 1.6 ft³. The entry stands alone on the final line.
209.54 ft³
